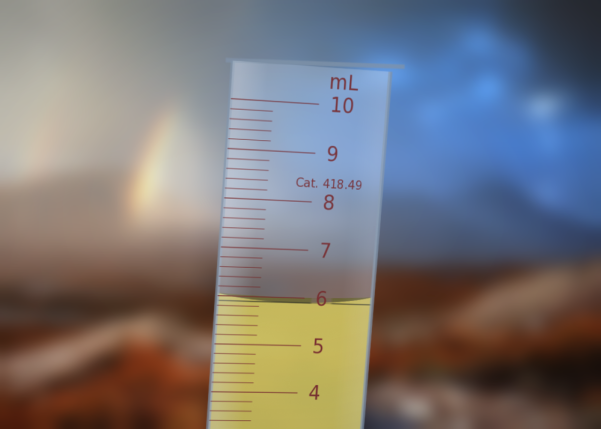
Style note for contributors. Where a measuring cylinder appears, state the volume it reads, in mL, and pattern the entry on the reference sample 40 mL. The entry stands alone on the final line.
5.9 mL
